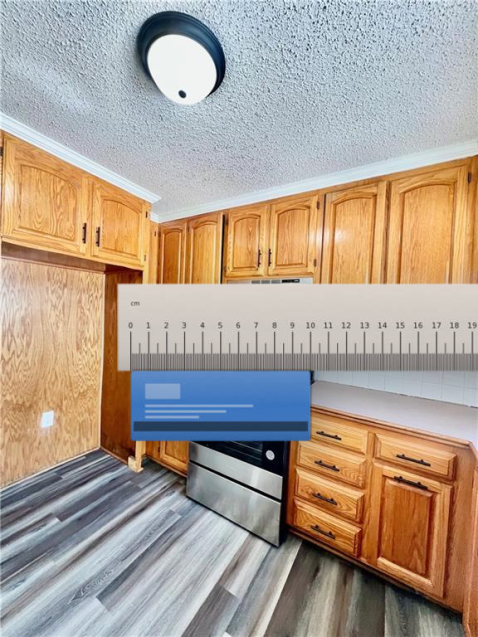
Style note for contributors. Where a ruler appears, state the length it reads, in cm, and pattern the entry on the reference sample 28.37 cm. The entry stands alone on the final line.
10 cm
